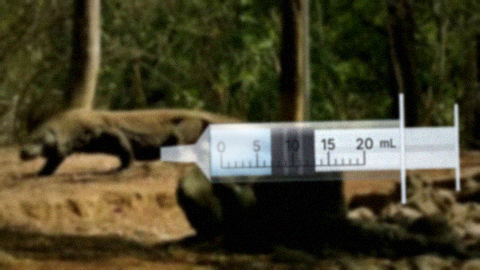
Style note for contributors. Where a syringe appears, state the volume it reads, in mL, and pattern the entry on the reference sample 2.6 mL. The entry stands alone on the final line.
7 mL
